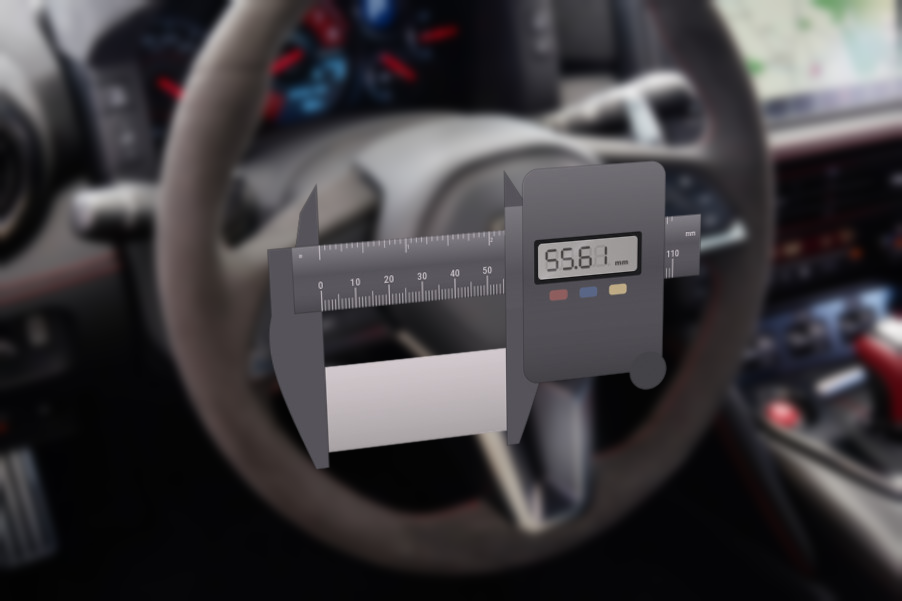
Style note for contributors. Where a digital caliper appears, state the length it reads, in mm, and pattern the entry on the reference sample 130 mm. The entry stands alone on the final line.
55.61 mm
